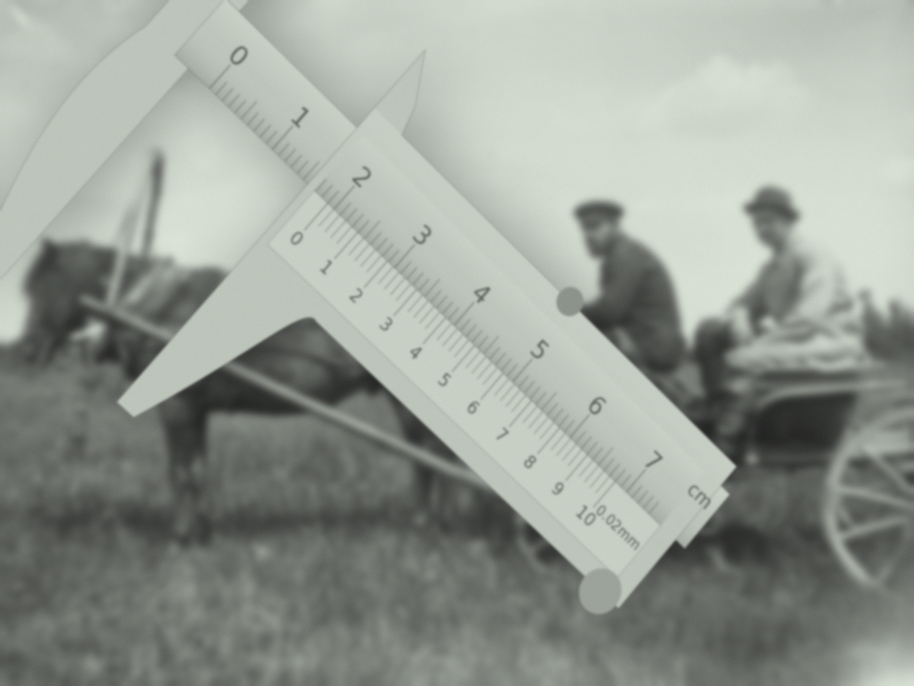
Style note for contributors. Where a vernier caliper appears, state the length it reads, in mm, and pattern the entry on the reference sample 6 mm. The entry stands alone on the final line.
19.0 mm
